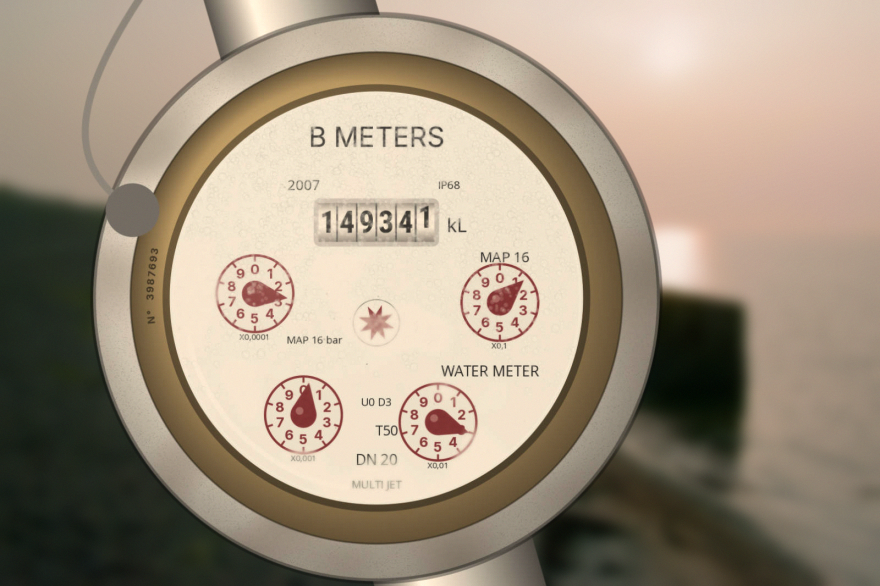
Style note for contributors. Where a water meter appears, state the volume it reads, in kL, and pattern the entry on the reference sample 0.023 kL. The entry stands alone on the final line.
149341.1302 kL
